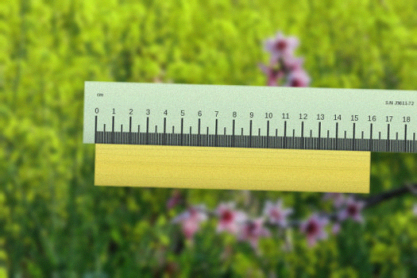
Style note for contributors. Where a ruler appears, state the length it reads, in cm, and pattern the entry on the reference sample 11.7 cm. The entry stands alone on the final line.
16 cm
